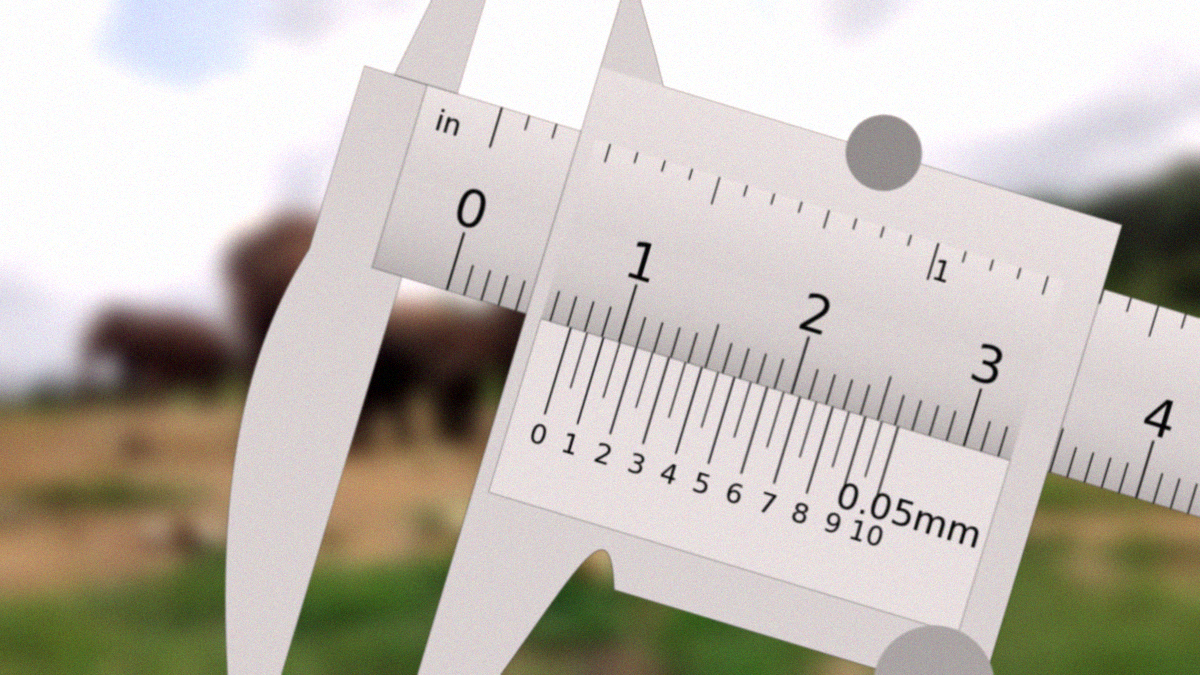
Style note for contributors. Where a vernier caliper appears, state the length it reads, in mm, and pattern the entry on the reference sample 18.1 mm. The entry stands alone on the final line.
7.2 mm
